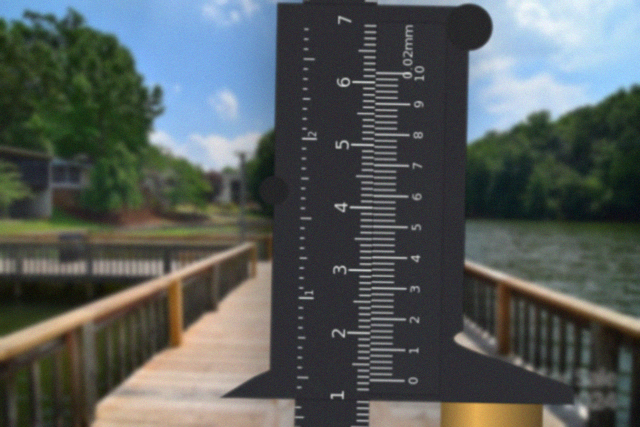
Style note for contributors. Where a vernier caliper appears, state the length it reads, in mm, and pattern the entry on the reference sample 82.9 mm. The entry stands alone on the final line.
12.5 mm
